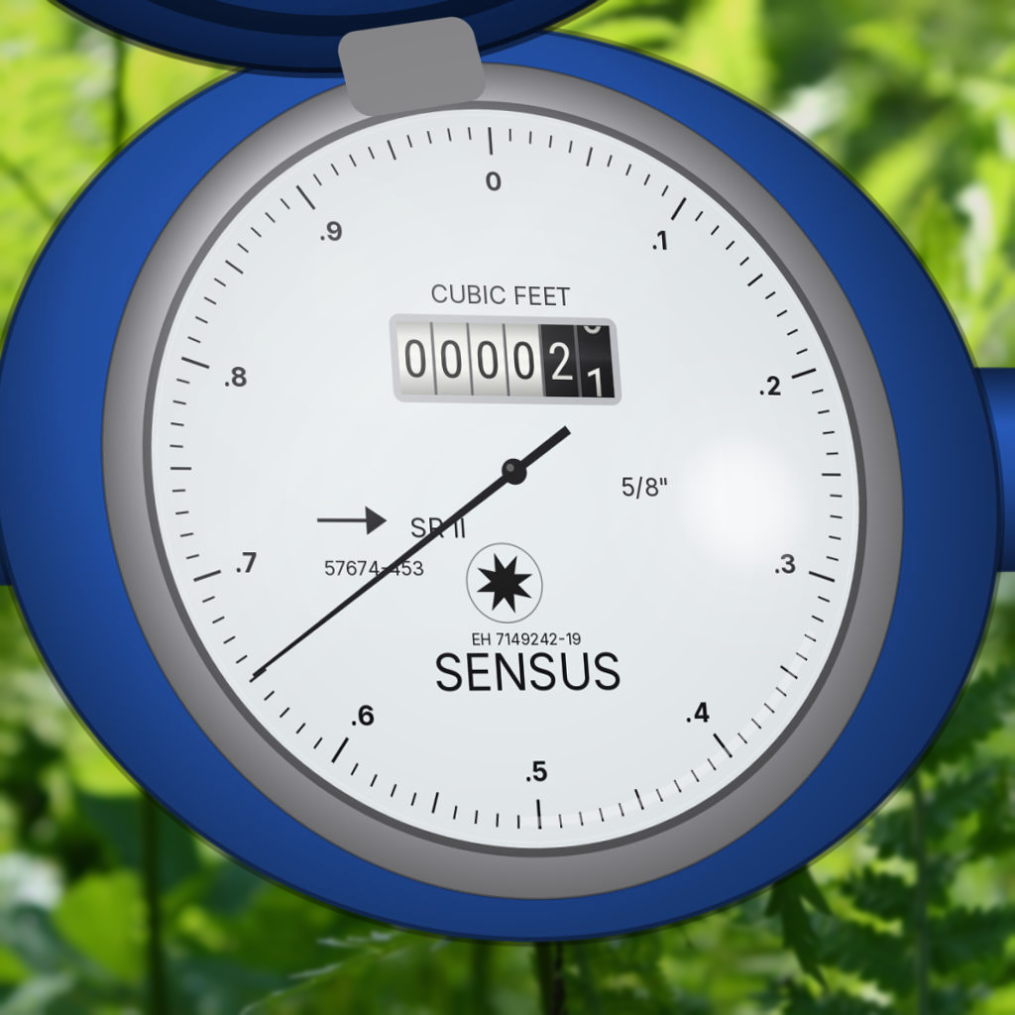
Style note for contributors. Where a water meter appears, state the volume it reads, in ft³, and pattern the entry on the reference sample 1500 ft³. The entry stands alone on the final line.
20.65 ft³
